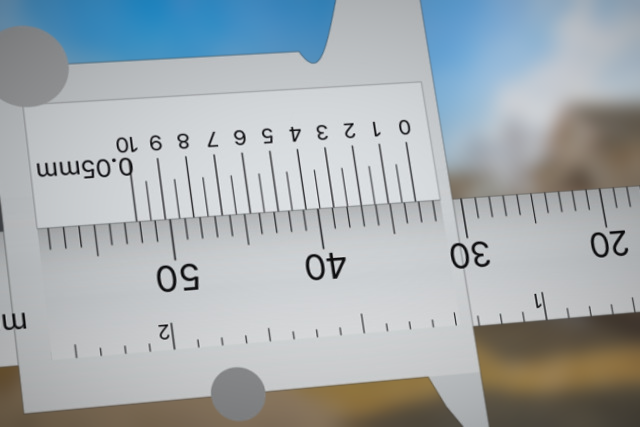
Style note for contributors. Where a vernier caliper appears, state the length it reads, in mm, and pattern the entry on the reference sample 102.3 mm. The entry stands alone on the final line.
33.2 mm
